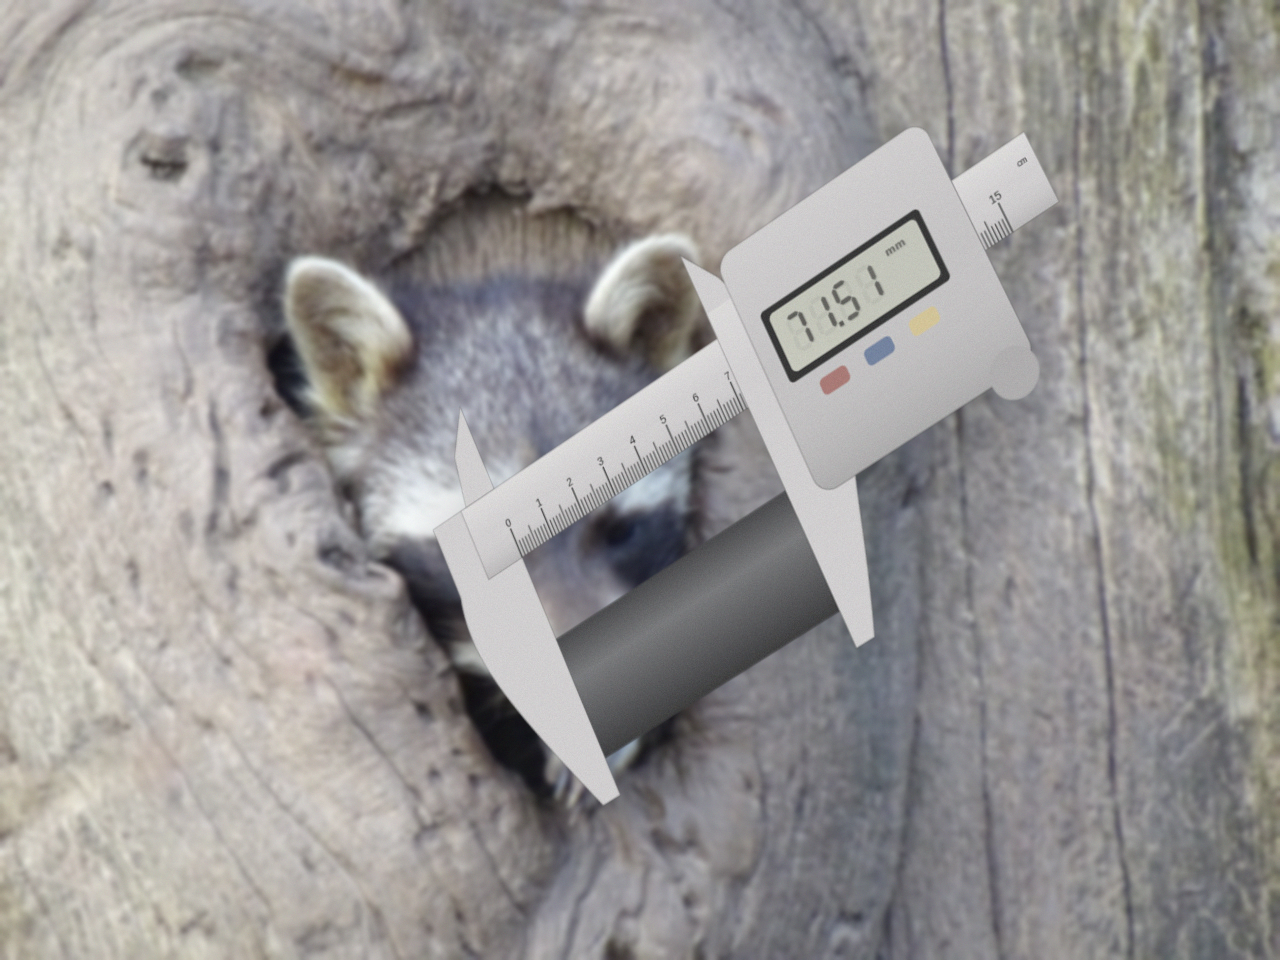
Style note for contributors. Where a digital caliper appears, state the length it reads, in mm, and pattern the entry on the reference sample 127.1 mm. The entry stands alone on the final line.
71.51 mm
